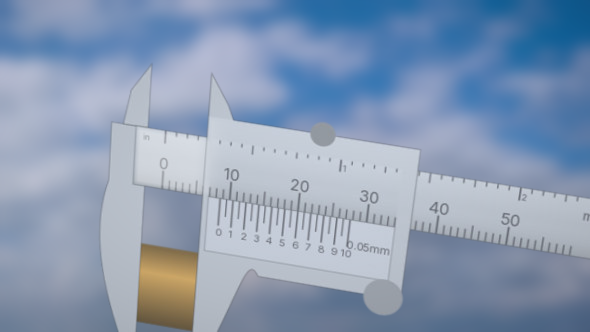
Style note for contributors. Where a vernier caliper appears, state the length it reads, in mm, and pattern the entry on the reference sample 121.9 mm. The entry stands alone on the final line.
8.6 mm
